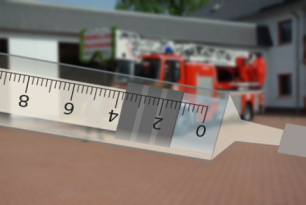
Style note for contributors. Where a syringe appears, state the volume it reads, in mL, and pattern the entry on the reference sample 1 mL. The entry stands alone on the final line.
1.2 mL
